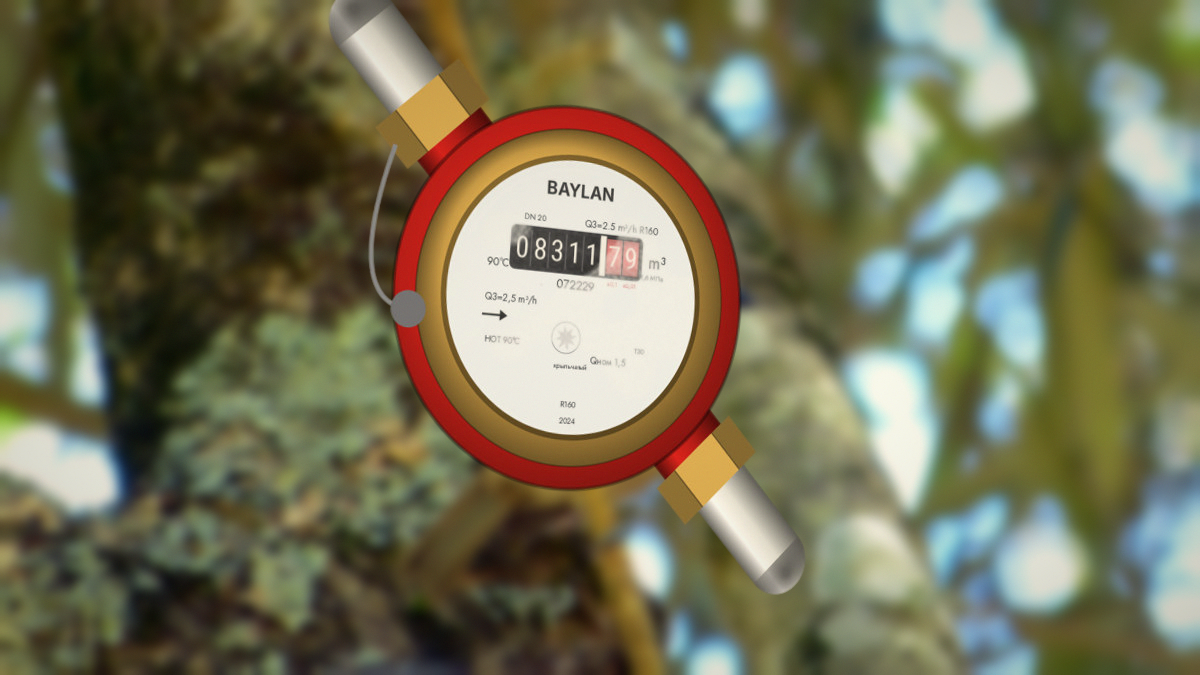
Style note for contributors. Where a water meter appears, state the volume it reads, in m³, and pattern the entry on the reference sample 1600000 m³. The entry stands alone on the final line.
8311.79 m³
